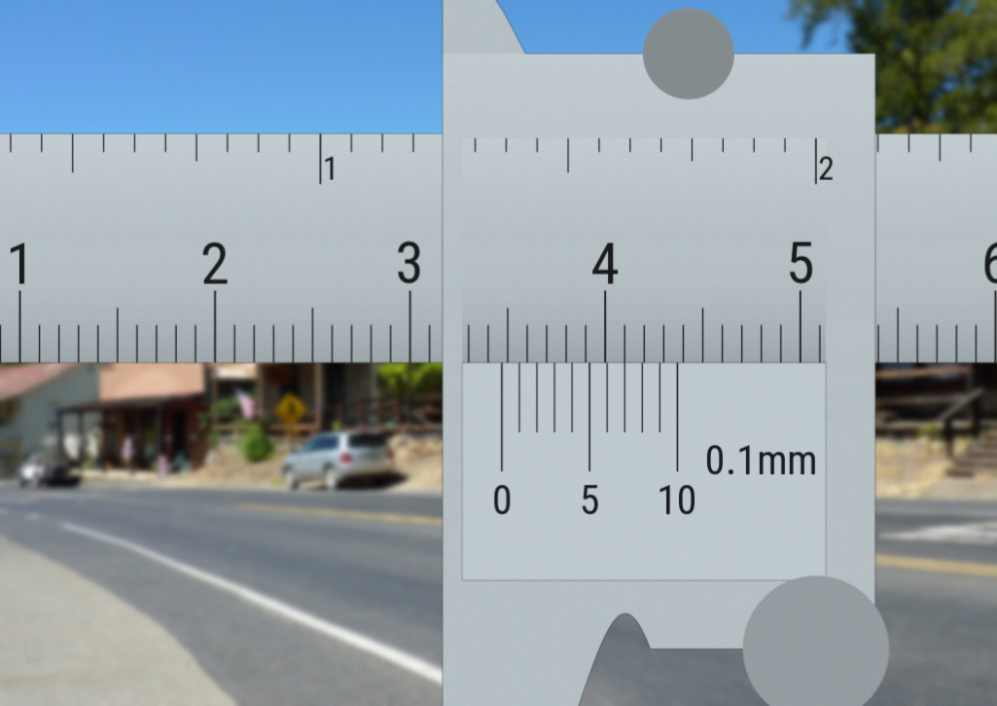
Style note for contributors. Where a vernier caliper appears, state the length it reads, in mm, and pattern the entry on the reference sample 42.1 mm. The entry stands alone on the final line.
34.7 mm
